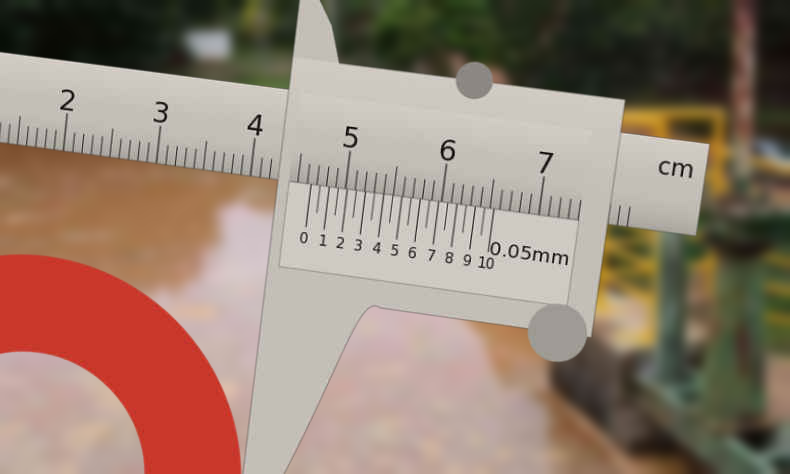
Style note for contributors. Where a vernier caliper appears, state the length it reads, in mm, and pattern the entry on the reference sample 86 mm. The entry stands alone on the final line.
46.4 mm
